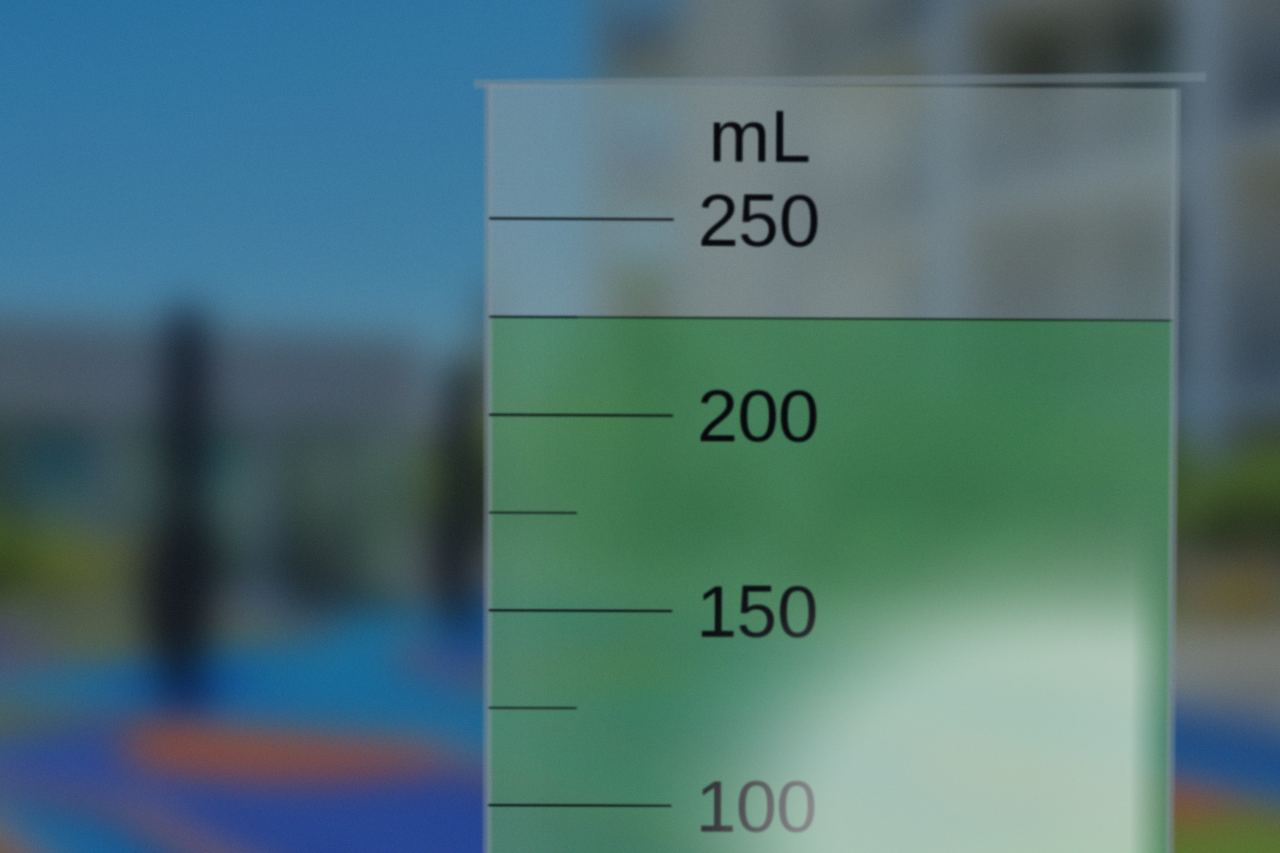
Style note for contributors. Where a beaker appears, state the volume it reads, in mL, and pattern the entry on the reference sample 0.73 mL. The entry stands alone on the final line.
225 mL
